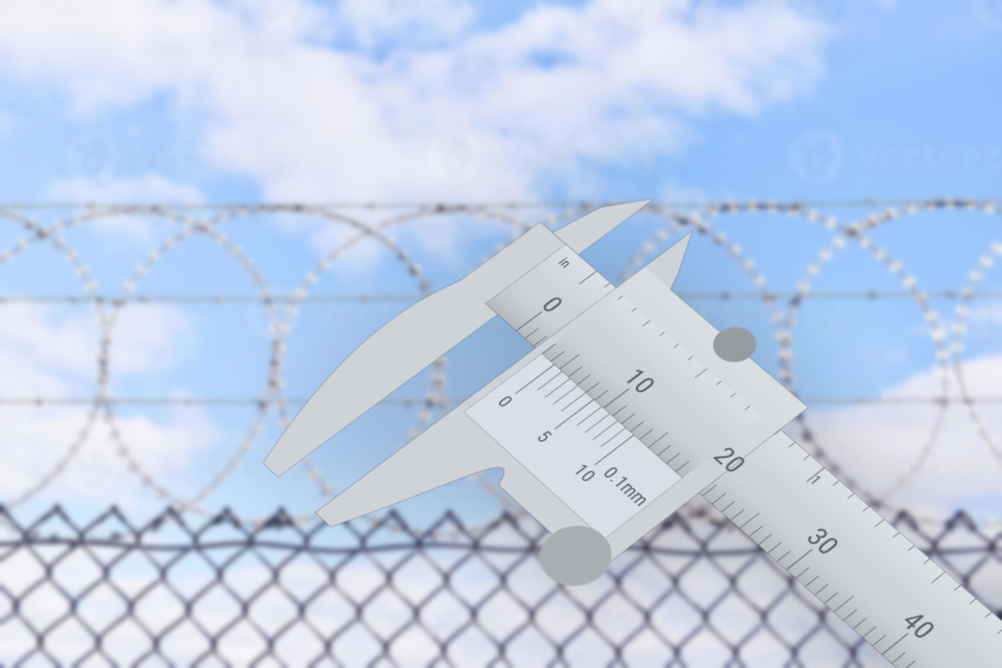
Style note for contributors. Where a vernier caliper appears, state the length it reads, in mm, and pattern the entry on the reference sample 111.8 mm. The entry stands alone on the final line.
4.4 mm
